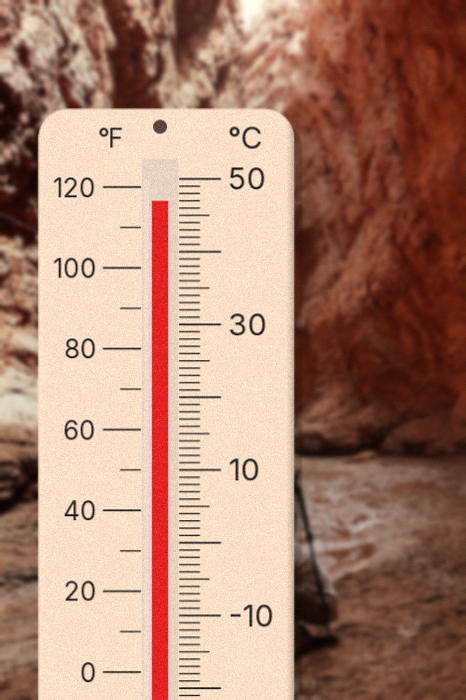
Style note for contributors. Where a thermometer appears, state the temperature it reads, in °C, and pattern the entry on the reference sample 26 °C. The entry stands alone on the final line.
47 °C
